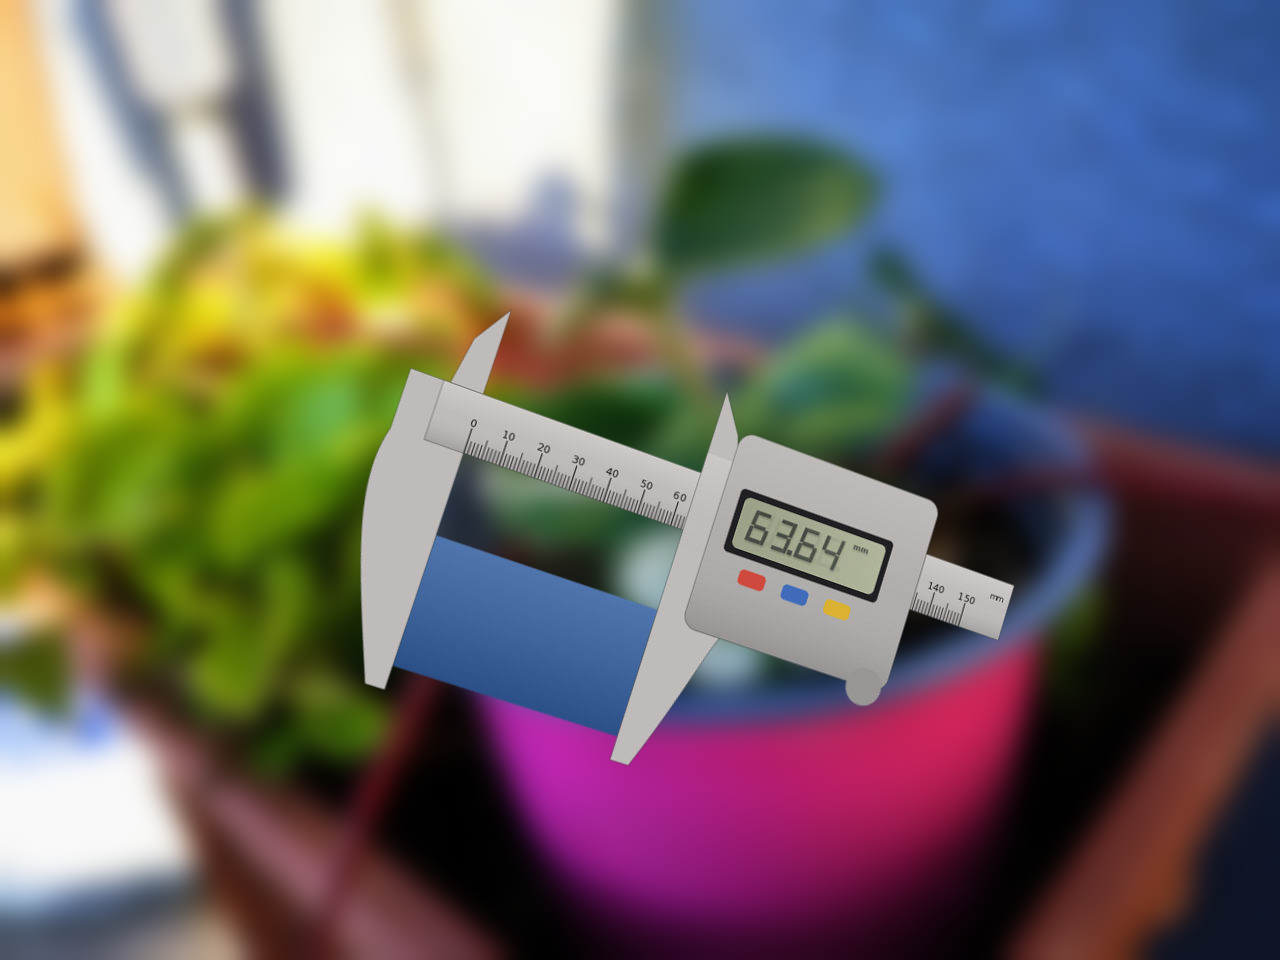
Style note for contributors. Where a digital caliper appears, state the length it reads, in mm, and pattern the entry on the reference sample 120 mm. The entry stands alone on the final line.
63.64 mm
